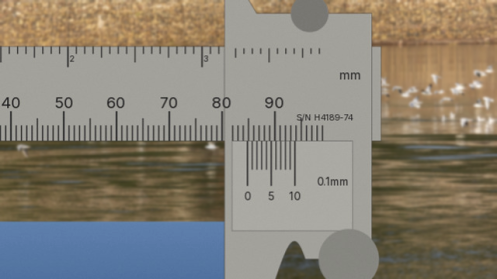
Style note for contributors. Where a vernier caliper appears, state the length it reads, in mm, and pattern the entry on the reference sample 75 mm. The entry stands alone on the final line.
84.8 mm
